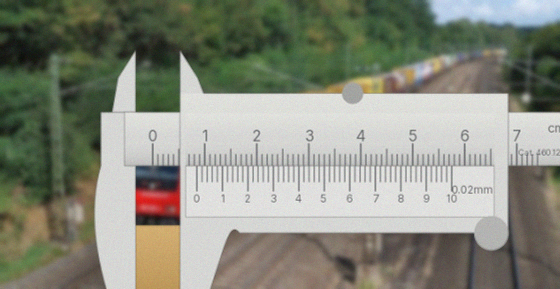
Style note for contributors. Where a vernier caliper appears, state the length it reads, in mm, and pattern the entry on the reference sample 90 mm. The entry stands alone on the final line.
8.5 mm
